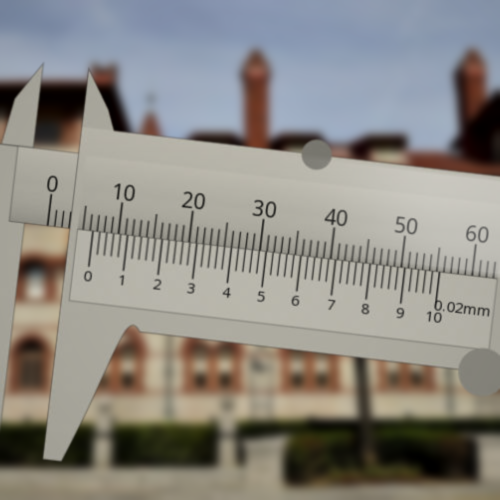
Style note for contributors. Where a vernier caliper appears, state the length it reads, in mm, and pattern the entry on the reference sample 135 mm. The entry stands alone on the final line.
6.4 mm
